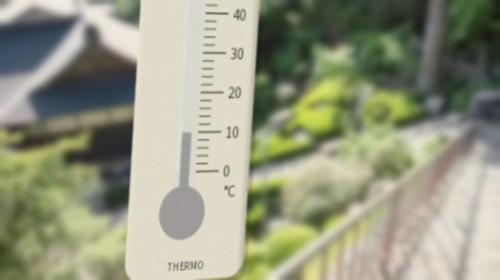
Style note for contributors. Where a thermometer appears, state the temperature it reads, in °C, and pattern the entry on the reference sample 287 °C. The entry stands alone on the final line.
10 °C
